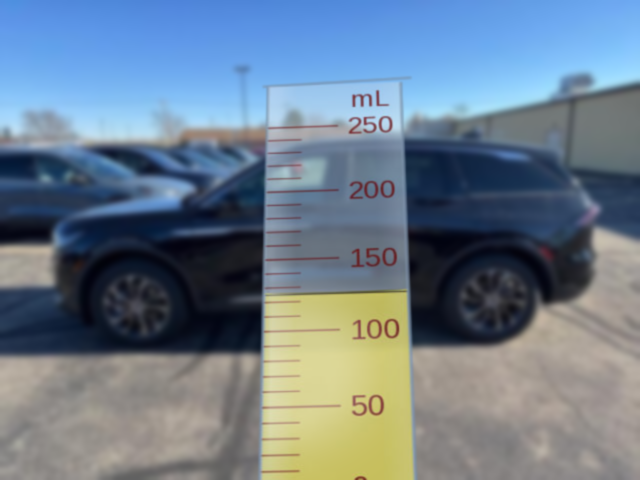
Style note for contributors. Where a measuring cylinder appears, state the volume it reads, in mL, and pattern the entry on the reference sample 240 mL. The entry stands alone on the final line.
125 mL
